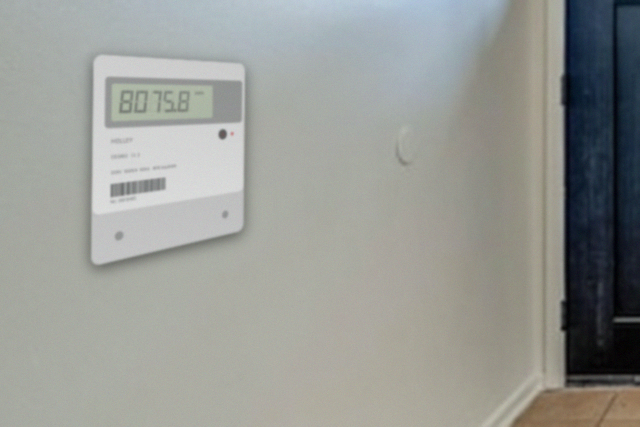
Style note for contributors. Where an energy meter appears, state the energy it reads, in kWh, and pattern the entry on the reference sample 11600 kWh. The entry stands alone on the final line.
8075.8 kWh
